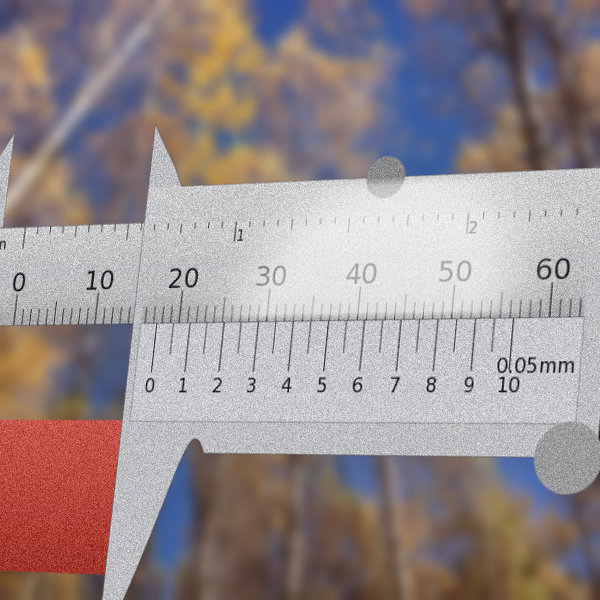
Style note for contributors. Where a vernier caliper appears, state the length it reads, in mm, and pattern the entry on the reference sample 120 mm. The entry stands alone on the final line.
17.4 mm
